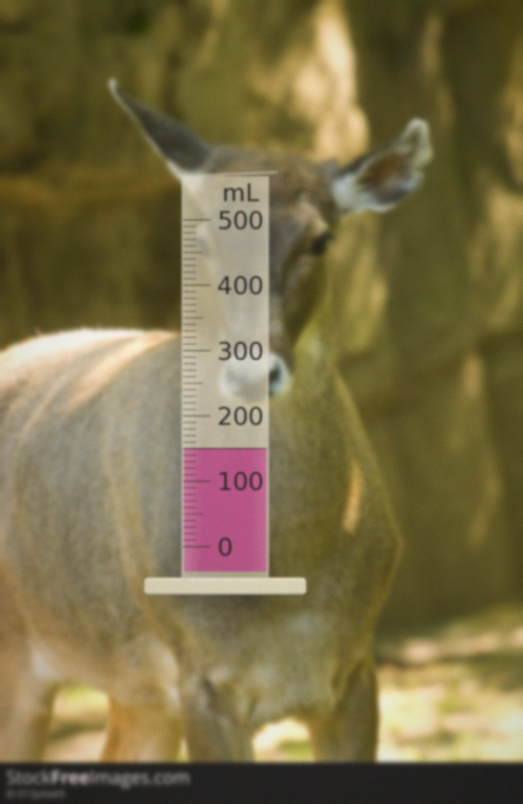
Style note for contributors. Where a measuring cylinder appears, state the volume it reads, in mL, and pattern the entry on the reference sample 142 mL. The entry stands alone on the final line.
150 mL
